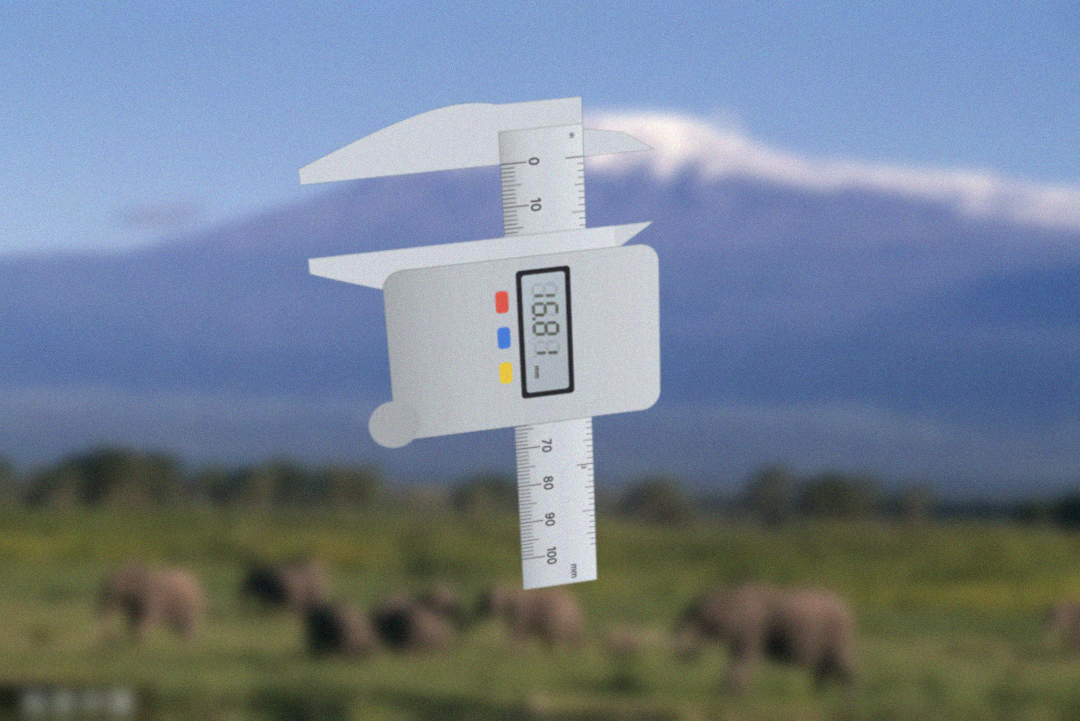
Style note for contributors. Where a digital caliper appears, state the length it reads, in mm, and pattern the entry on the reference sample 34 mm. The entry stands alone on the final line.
16.81 mm
